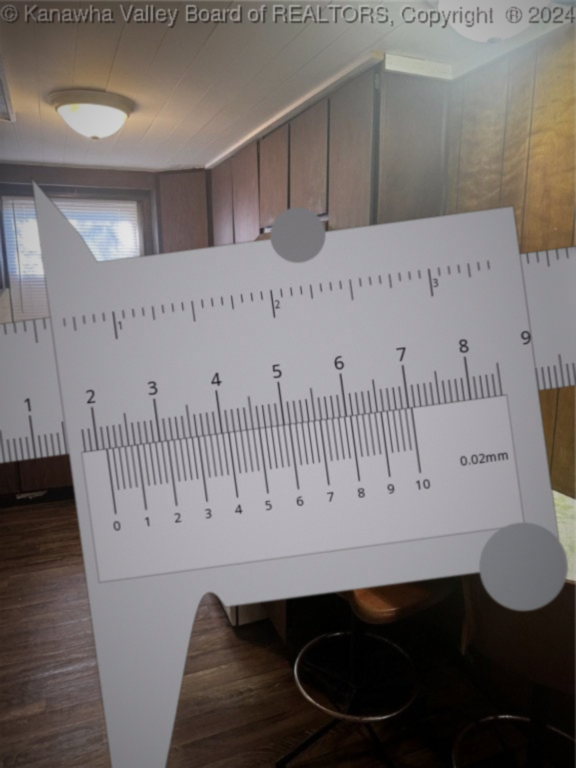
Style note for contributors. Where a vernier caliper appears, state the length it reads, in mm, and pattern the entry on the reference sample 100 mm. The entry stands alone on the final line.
21.5 mm
